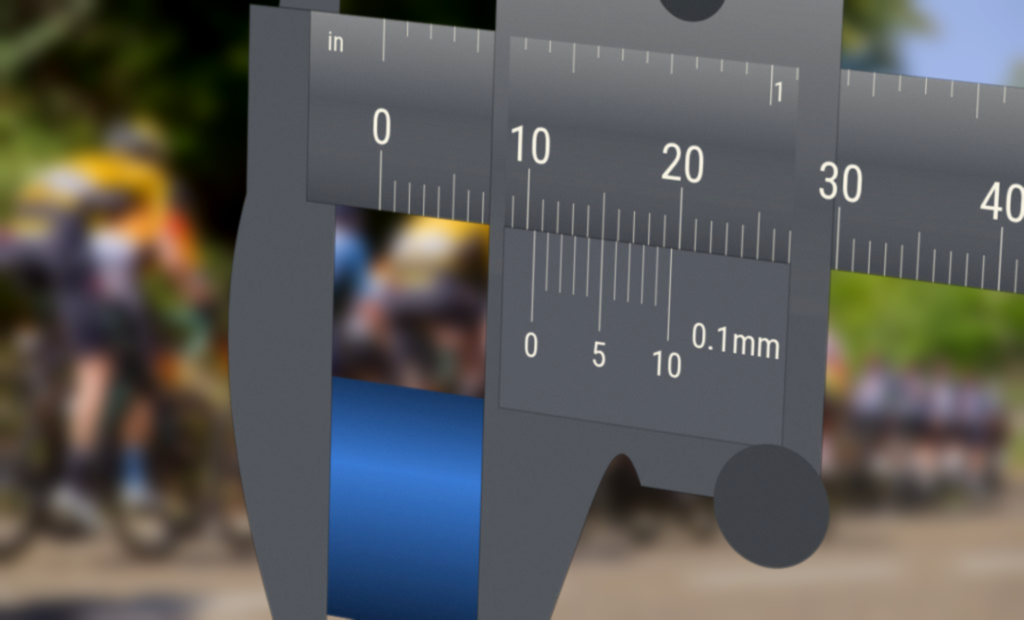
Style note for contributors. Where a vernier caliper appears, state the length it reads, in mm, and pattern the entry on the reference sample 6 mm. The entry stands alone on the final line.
10.5 mm
